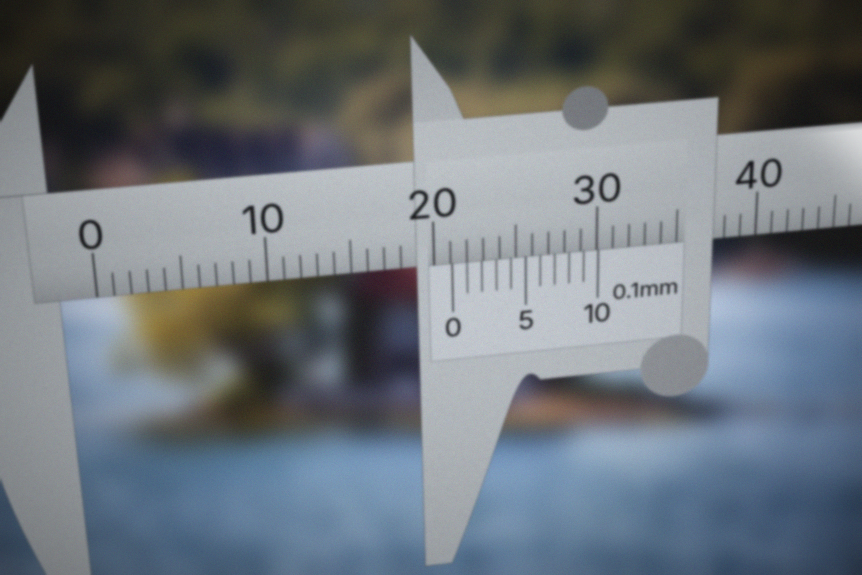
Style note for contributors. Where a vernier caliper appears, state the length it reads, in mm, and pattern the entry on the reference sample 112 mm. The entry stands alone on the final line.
21.1 mm
